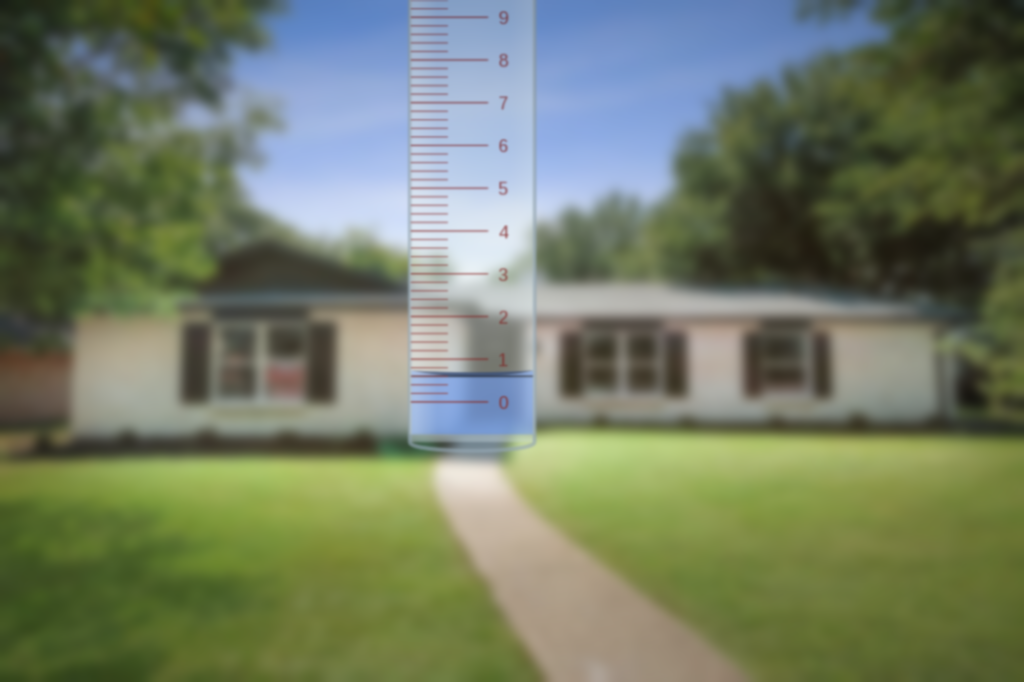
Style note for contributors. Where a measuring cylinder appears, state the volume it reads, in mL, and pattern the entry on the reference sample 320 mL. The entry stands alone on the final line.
0.6 mL
